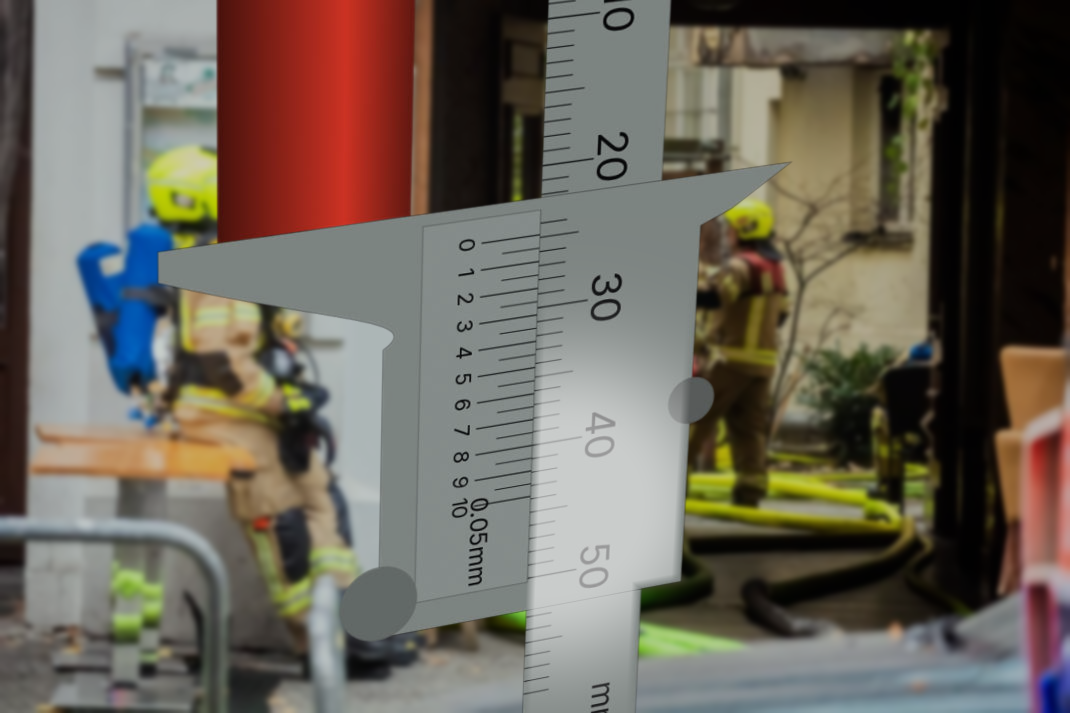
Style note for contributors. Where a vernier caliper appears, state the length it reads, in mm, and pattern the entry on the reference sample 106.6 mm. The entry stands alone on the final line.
24.8 mm
